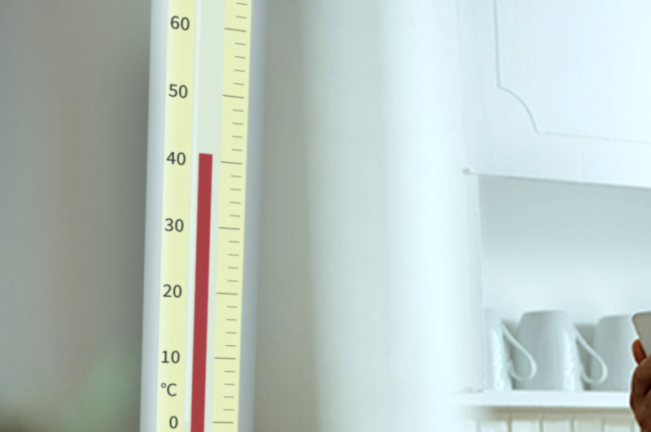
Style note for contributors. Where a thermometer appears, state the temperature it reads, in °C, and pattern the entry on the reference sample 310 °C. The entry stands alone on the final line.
41 °C
